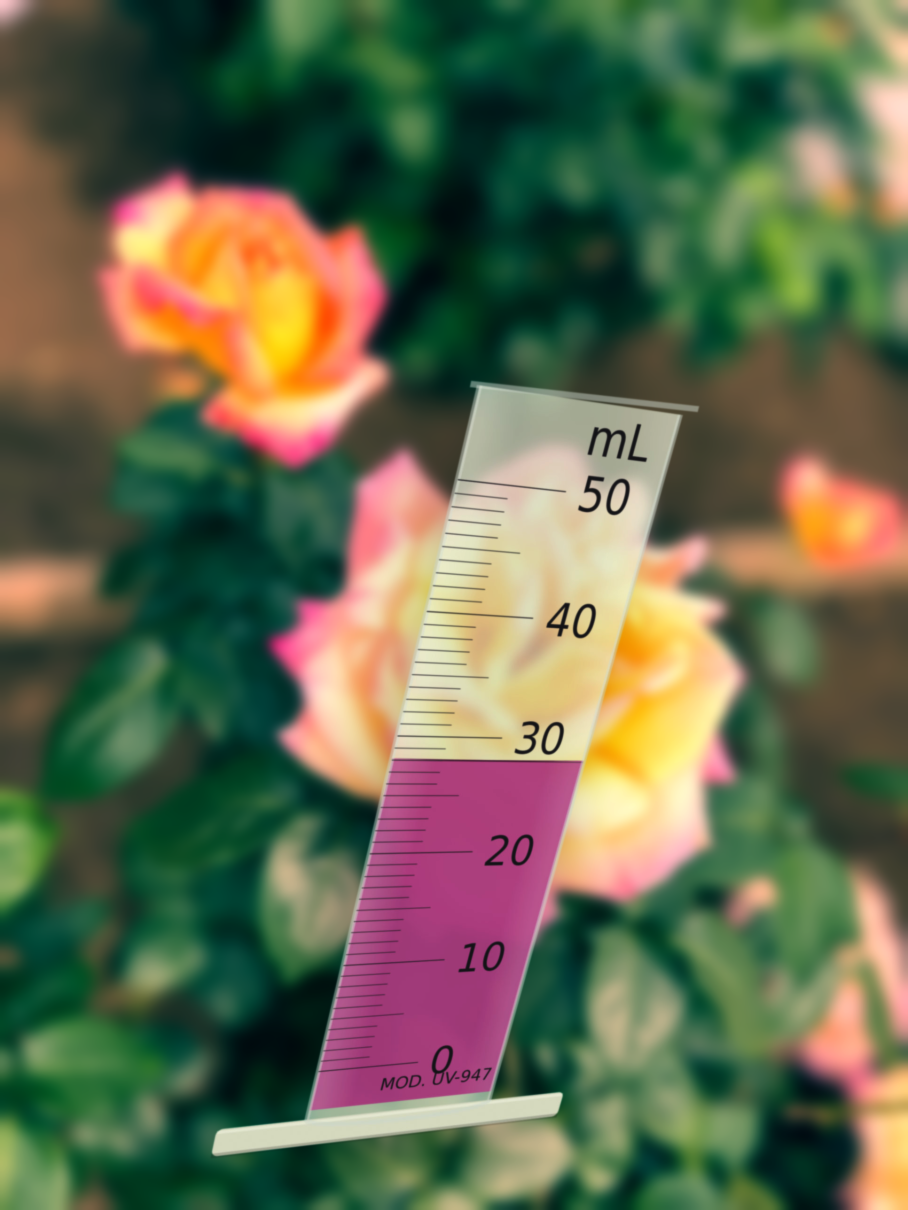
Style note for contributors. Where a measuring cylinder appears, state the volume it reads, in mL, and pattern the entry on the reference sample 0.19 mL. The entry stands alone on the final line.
28 mL
